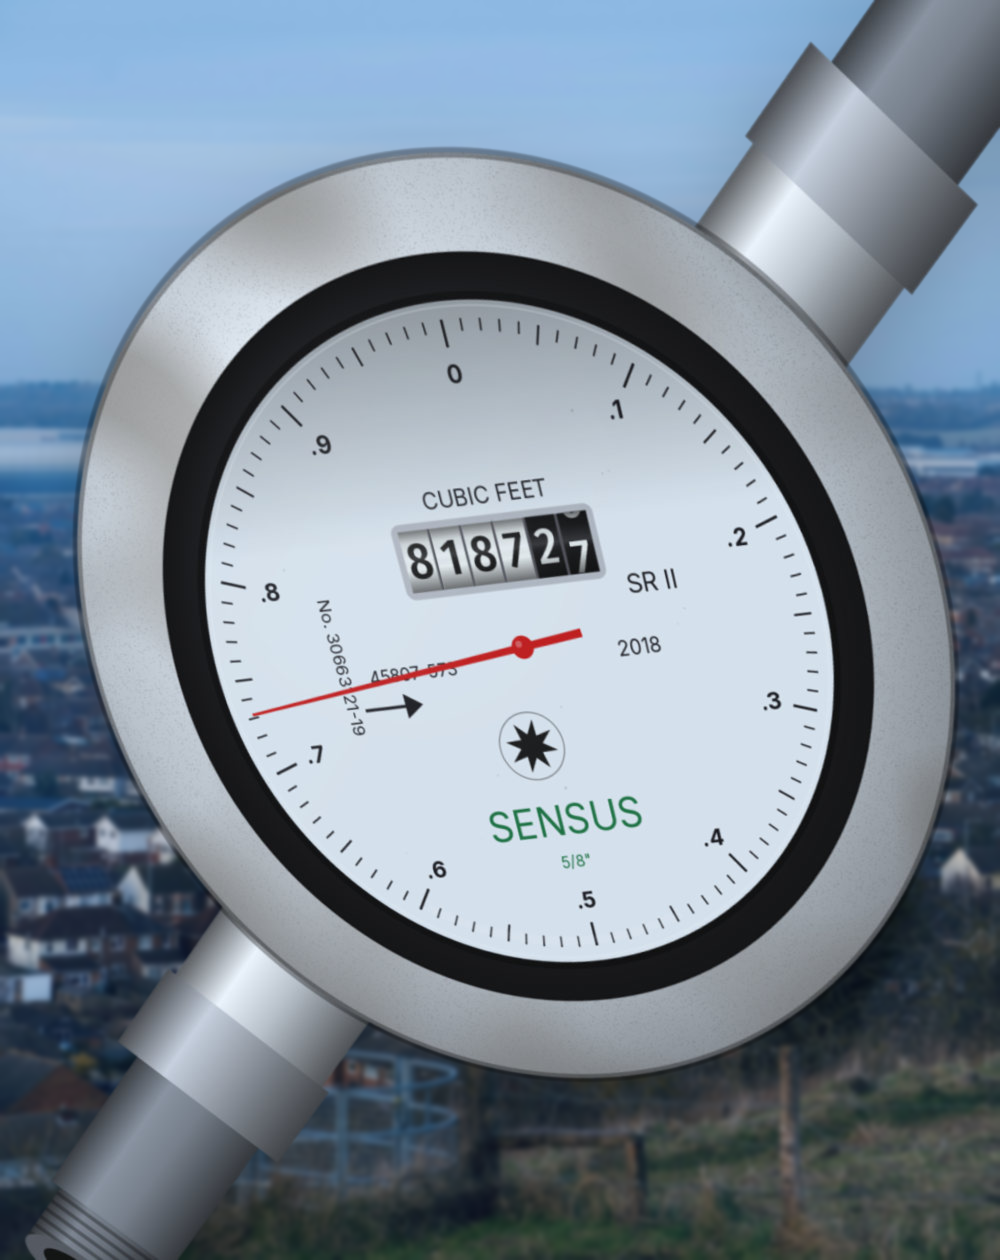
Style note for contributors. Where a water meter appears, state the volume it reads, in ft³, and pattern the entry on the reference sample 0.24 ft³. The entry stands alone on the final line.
818726.73 ft³
